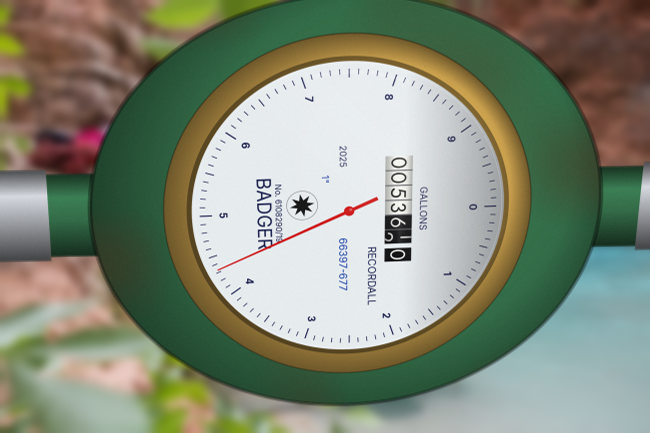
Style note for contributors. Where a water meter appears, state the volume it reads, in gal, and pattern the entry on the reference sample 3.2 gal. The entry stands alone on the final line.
53614.3 gal
